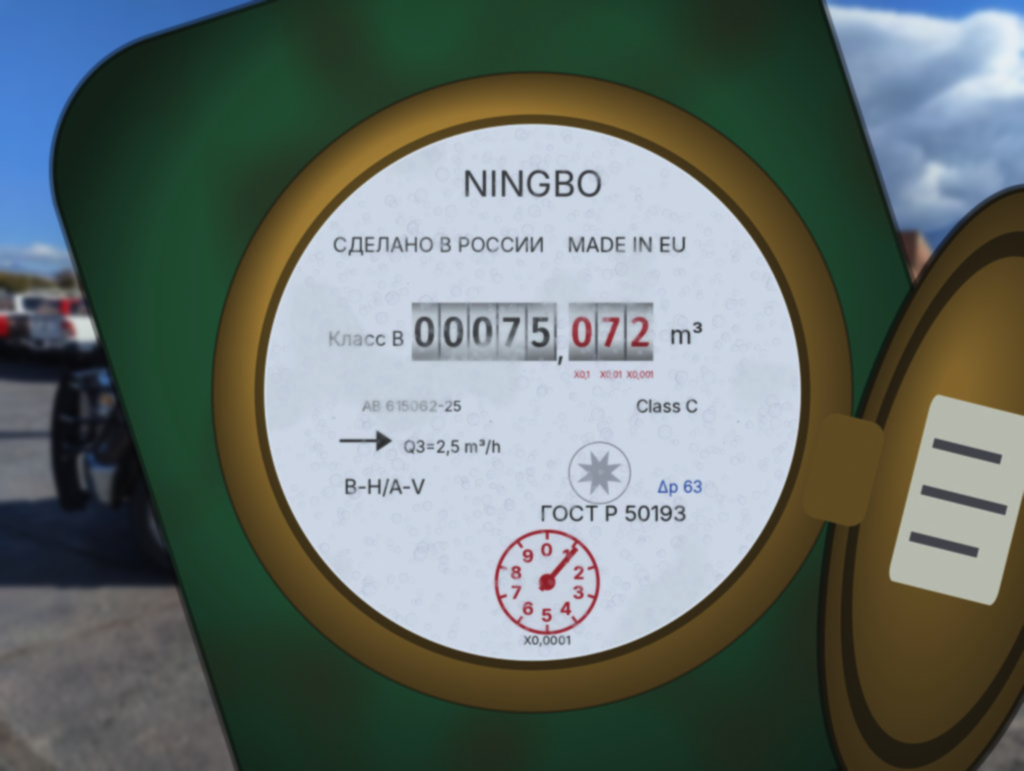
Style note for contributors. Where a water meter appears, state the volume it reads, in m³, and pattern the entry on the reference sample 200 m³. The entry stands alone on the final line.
75.0721 m³
